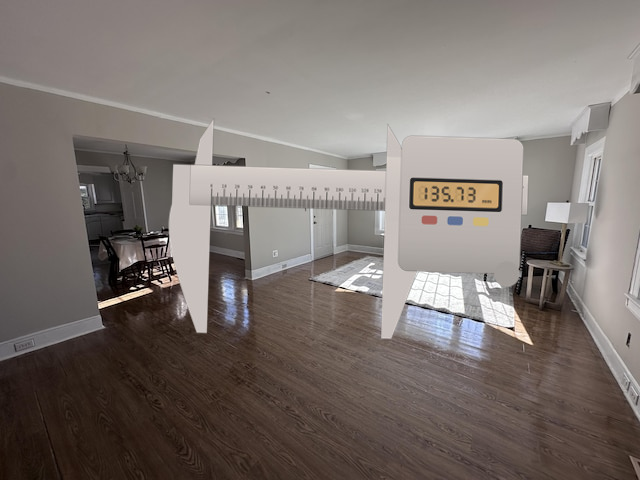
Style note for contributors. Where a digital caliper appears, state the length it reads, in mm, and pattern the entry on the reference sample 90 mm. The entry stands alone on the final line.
135.73 mm
